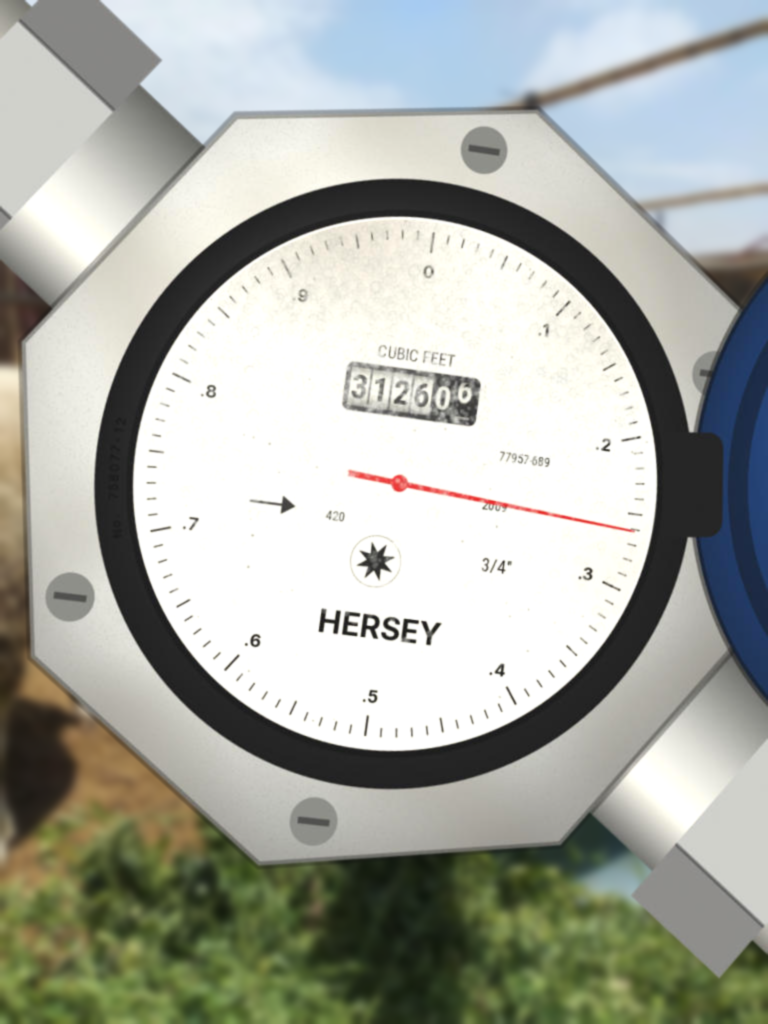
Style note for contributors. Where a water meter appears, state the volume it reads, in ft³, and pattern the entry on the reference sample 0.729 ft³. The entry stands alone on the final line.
312606.26 ft³
